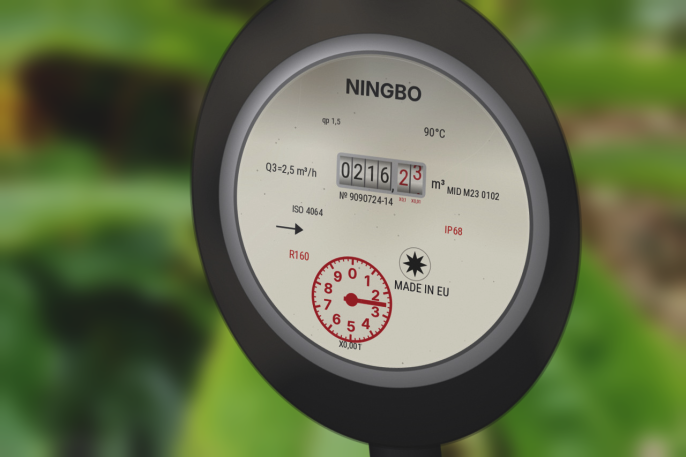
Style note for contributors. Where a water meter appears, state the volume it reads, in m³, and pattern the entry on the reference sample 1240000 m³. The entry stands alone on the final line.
216.232 m³
